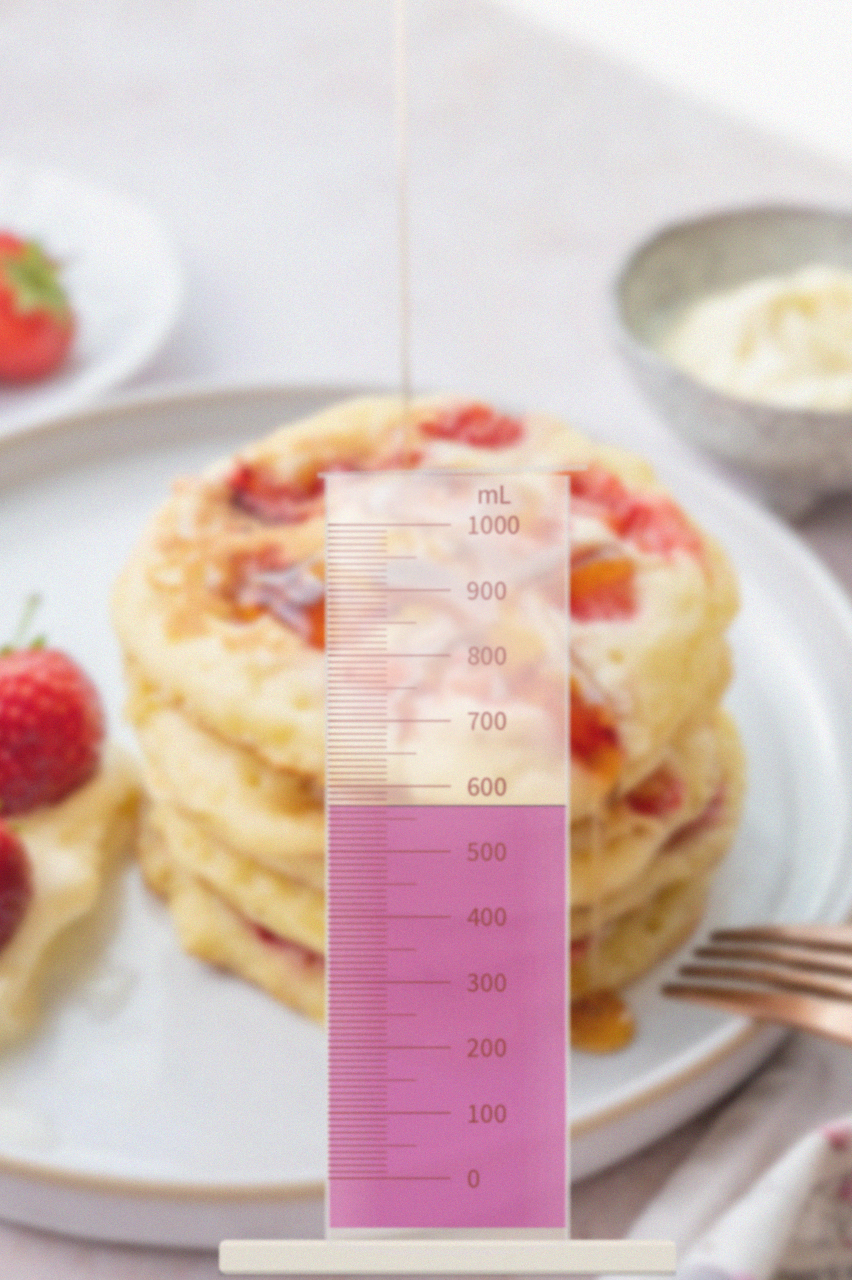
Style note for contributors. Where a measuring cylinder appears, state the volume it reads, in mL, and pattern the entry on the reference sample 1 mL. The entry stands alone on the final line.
570 mL
